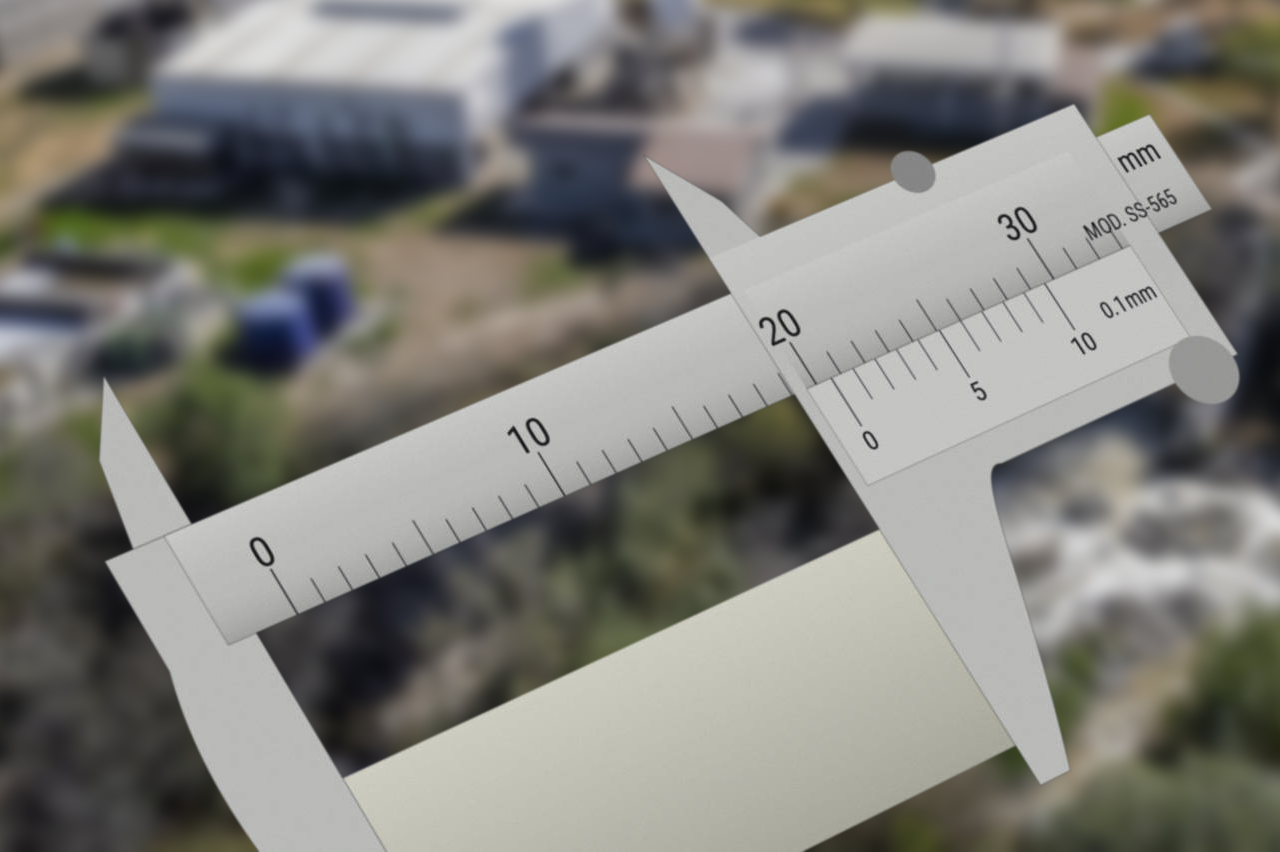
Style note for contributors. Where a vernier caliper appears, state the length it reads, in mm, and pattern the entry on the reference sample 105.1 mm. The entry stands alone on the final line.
20.6 mm
